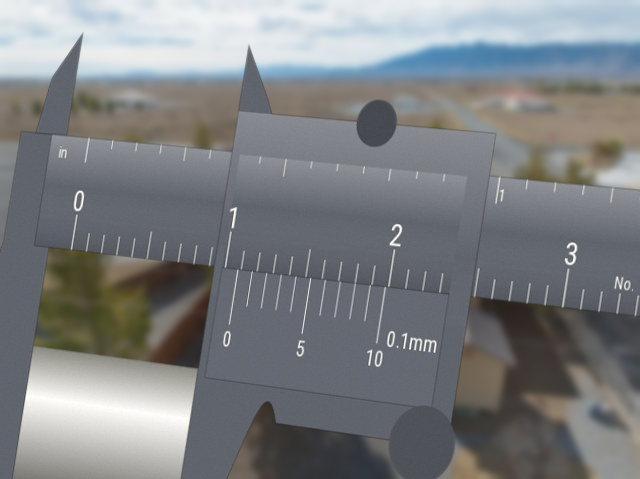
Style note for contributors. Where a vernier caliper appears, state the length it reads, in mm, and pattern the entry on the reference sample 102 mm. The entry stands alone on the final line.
10.8 mm
